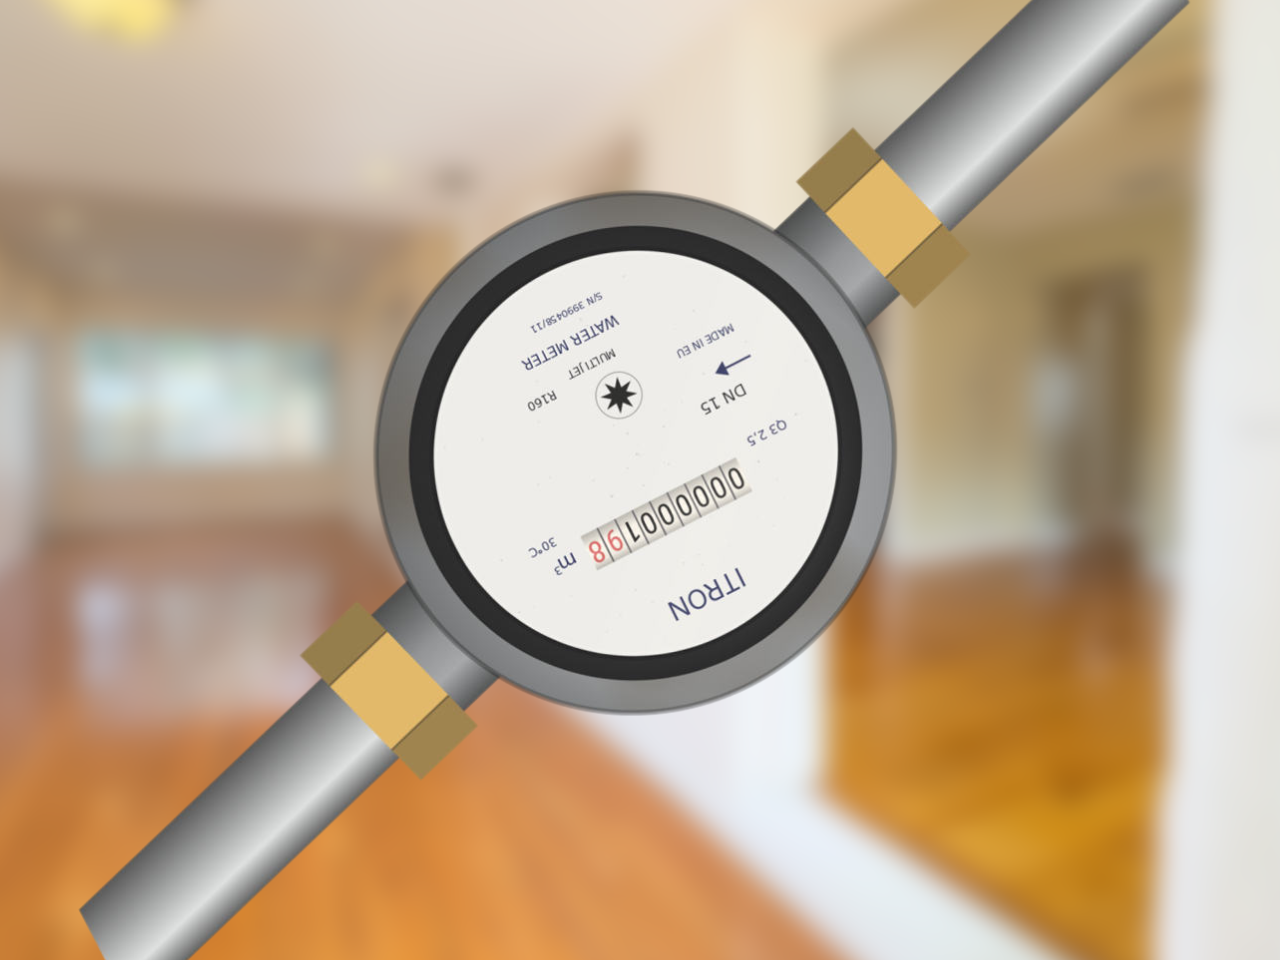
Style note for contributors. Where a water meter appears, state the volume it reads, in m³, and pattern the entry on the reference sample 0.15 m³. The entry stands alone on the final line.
1.98 m³
